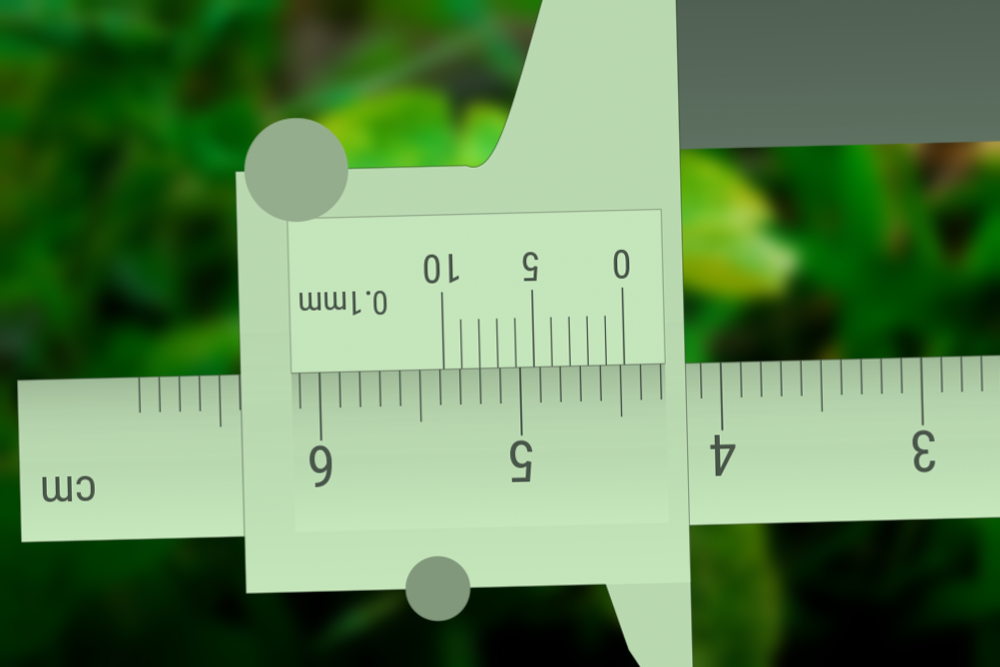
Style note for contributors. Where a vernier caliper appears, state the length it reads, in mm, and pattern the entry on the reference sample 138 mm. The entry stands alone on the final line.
44.8 mm
